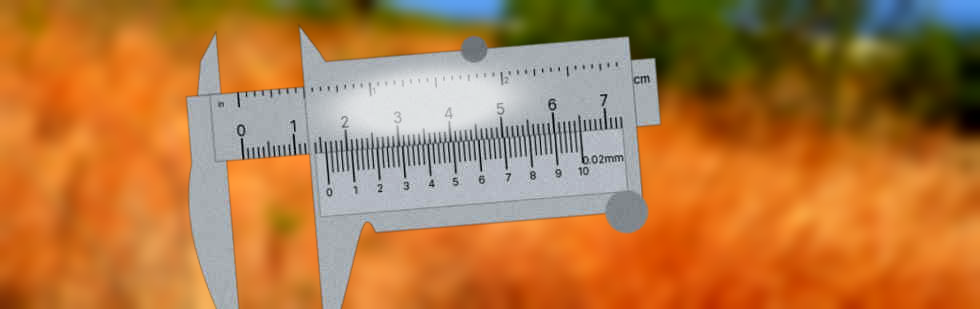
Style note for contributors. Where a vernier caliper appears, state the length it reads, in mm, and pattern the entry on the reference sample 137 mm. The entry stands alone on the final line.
16.0 mm
